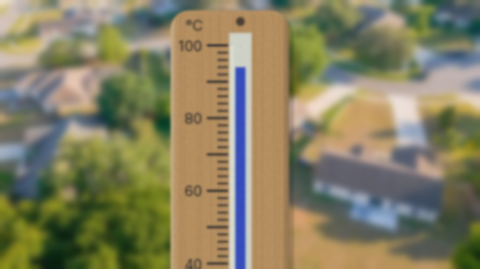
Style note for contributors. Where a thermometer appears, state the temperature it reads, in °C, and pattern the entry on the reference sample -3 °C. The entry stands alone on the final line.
94 °C
